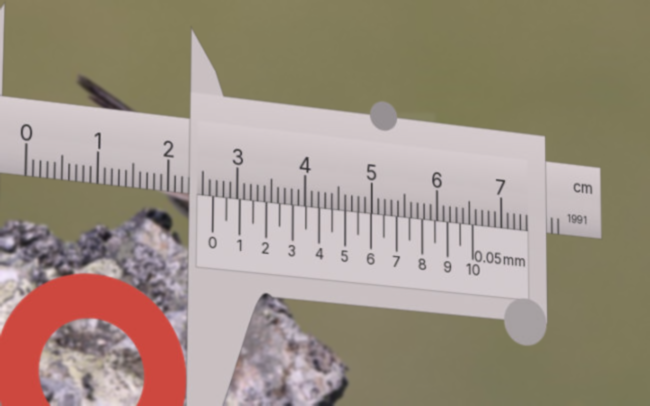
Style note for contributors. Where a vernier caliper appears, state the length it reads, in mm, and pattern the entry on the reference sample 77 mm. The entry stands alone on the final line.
26.5 mm
